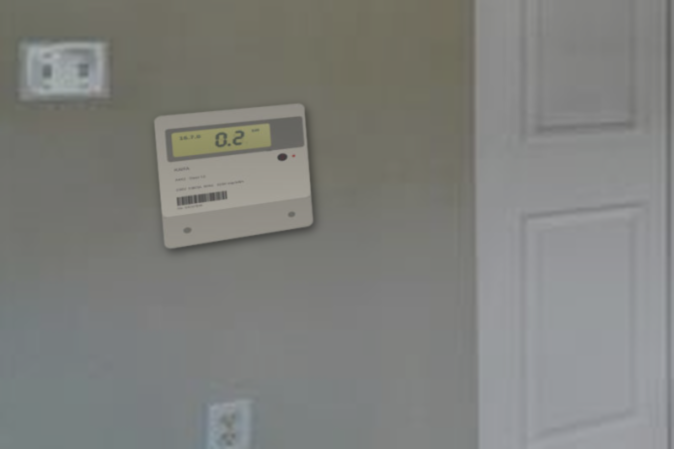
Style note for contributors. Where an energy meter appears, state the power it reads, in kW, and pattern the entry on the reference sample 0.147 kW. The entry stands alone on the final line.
0.2 kW
